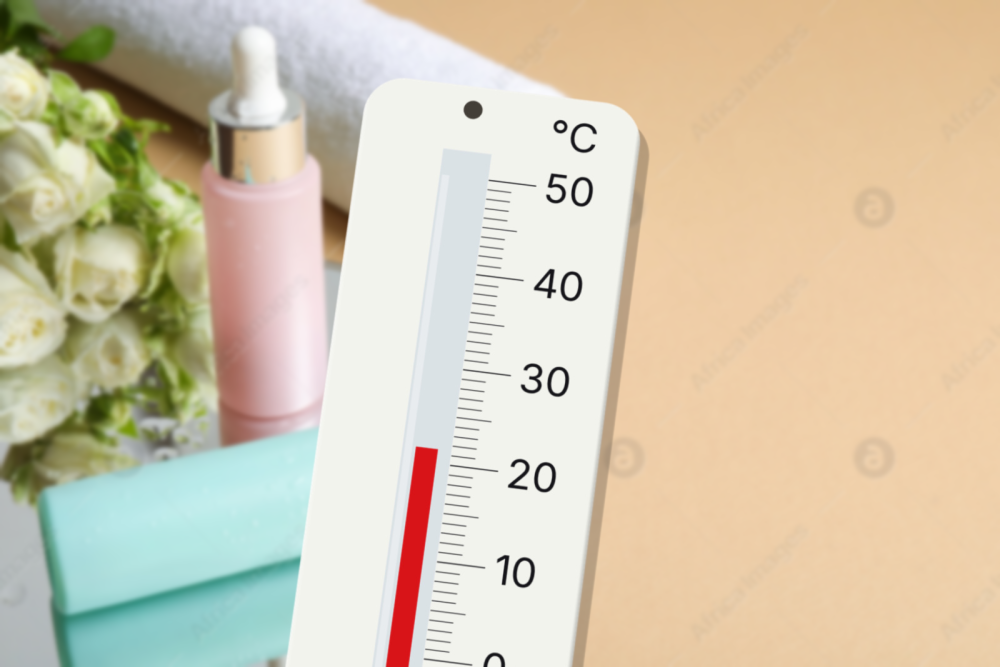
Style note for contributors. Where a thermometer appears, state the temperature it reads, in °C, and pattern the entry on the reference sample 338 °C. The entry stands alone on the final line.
21.5 °C
